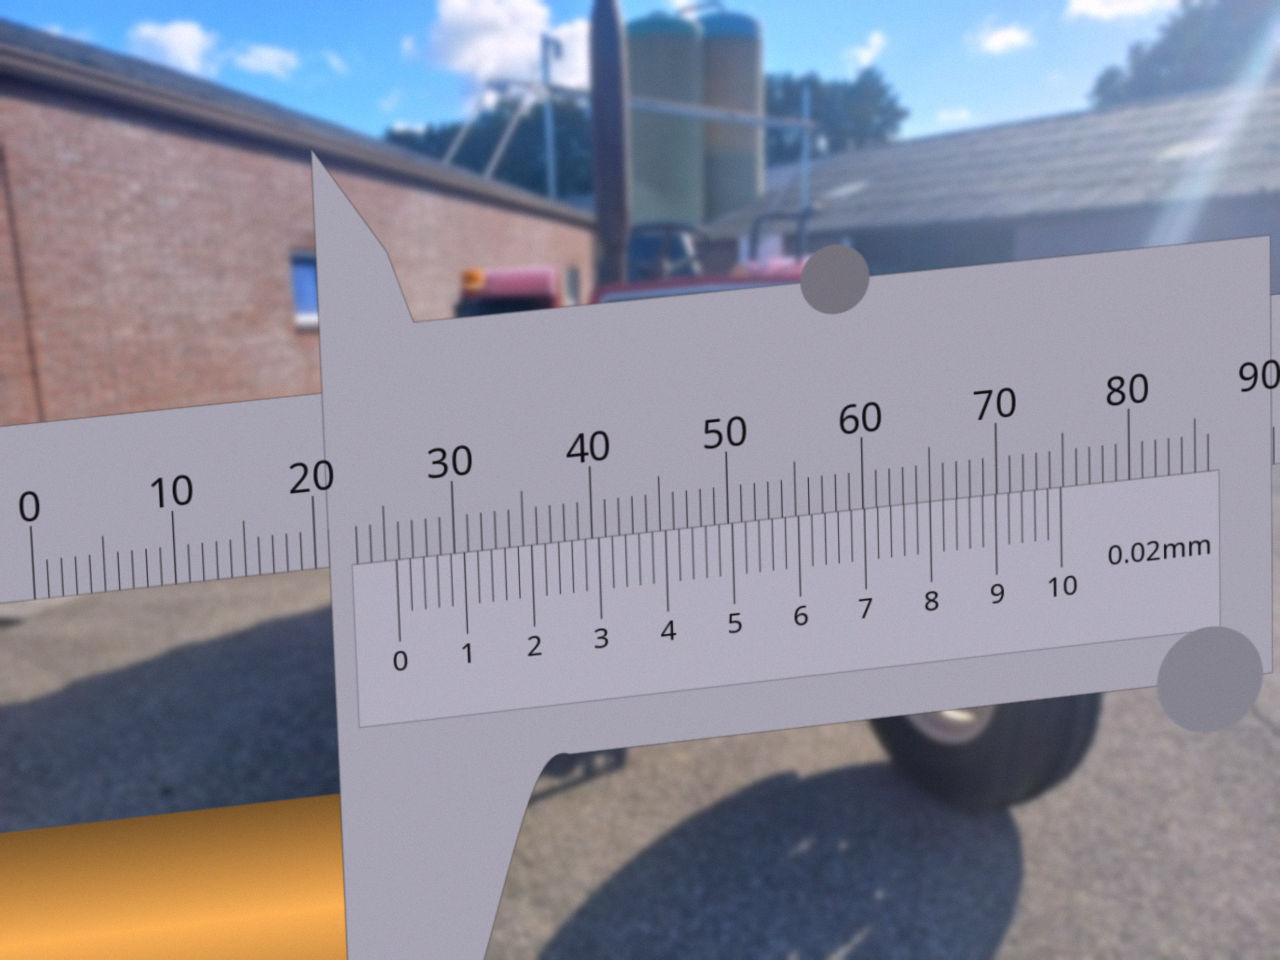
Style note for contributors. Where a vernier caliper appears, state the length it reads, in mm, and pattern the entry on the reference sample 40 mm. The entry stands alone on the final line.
25.8 mm
